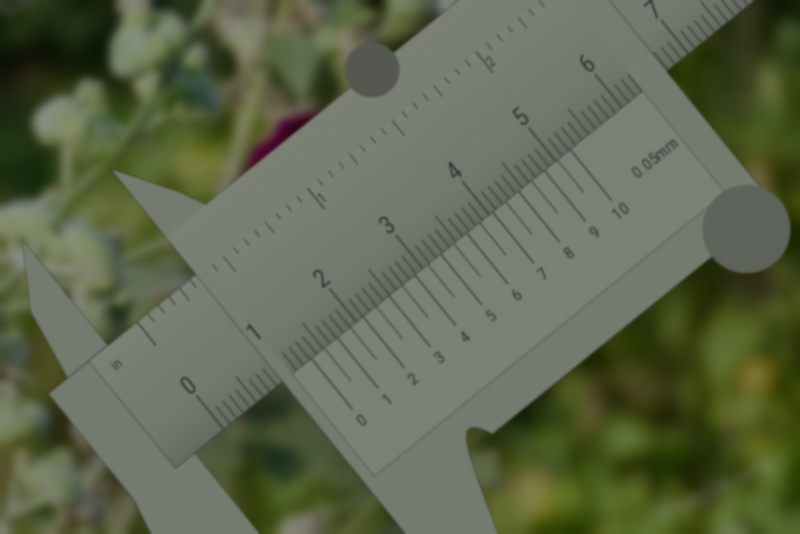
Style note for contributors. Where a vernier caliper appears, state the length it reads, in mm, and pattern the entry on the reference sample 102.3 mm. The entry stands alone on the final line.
13.2 mm
